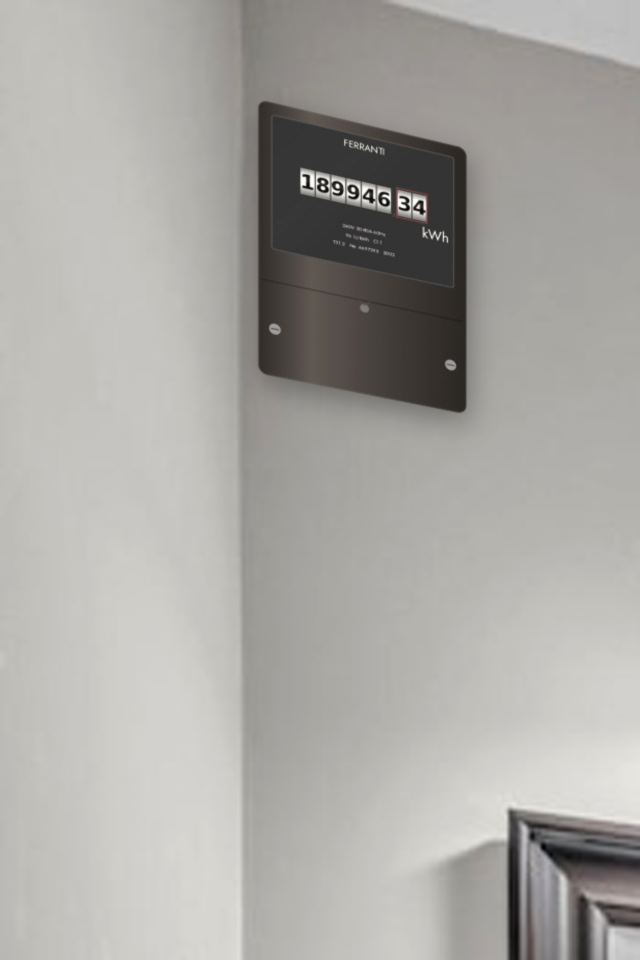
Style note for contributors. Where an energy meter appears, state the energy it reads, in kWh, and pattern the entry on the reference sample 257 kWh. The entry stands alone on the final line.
189946.34 kWh
